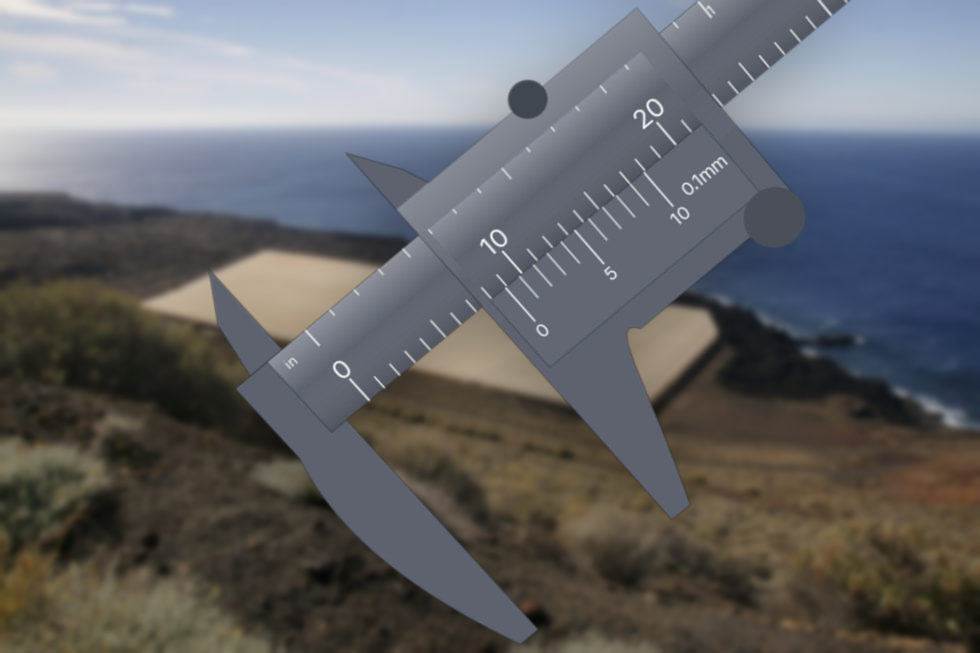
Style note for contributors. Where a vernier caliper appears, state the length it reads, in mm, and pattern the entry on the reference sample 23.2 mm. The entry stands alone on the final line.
8.9 mm
